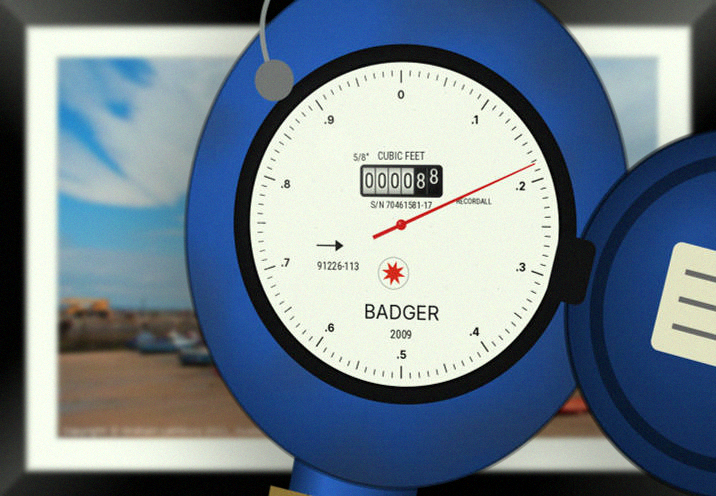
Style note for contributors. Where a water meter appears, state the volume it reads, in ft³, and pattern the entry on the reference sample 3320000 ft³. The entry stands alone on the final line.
88.18 ft³
